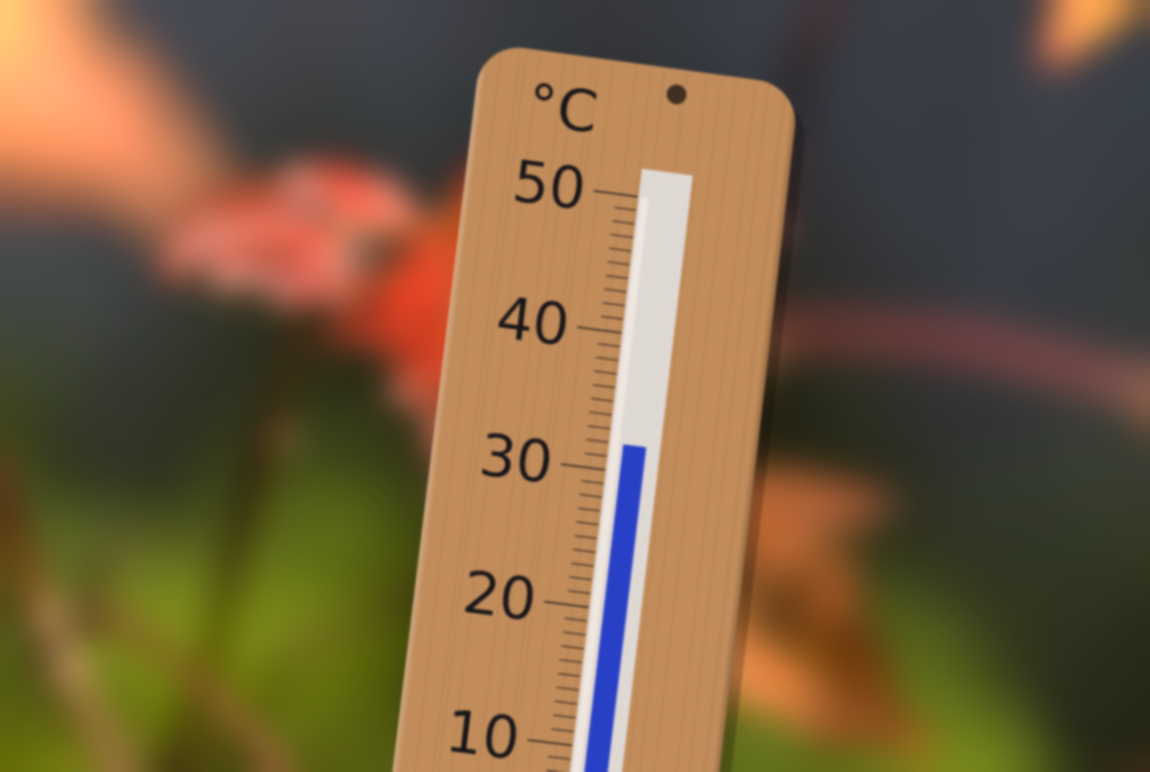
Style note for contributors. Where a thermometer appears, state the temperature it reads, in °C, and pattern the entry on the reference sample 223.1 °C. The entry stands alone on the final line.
32 °C
